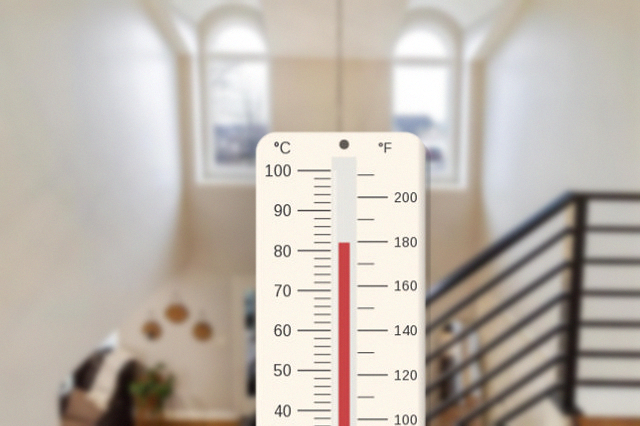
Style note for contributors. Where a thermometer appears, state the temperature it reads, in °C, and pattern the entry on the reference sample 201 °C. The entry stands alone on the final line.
82 °C
